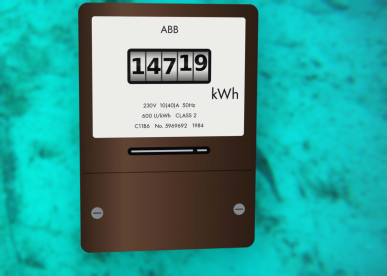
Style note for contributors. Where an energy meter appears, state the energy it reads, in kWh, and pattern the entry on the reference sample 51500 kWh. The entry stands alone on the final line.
14719 kWh
